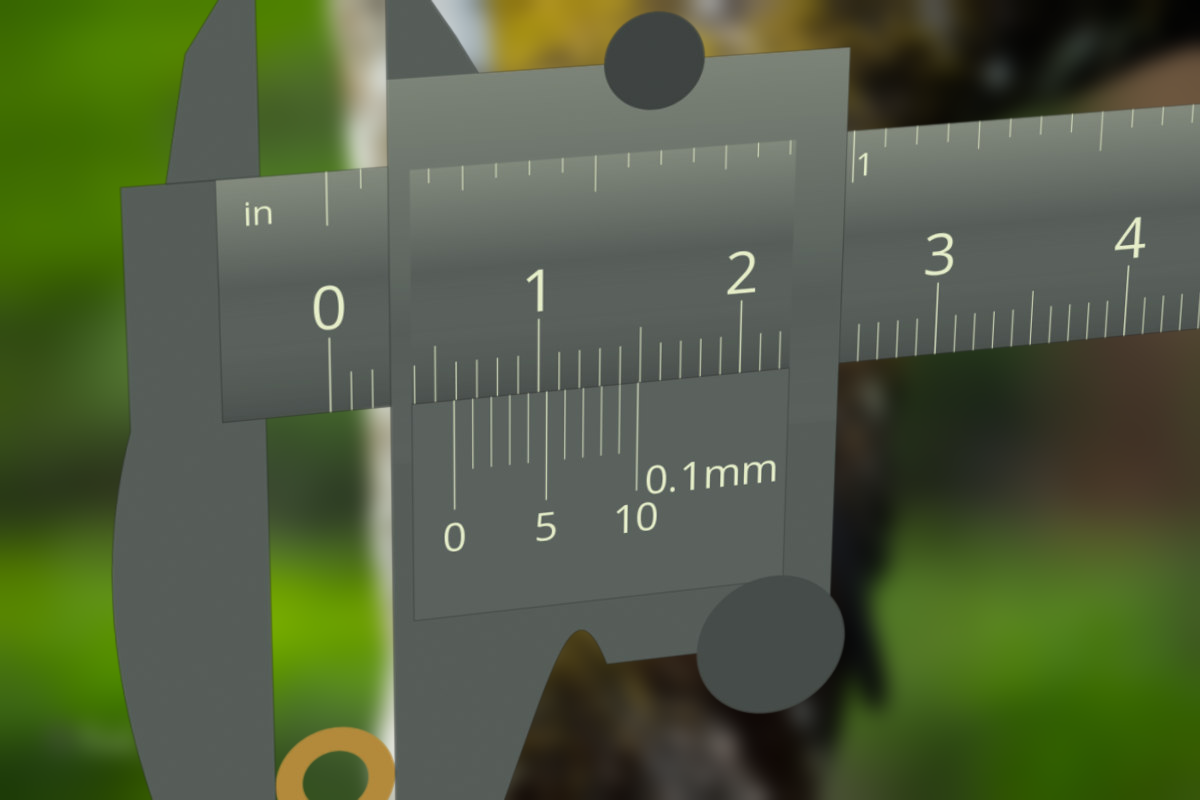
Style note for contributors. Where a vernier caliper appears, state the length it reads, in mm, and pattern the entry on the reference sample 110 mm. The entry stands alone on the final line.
5.9 mm
